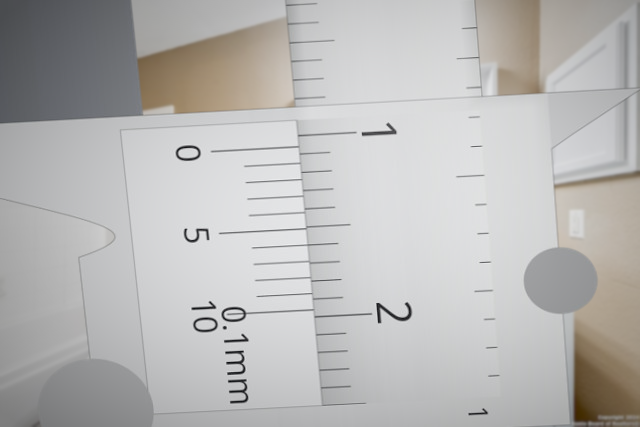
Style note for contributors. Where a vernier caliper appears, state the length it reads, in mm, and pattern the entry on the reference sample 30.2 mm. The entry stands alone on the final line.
10.6 mm
